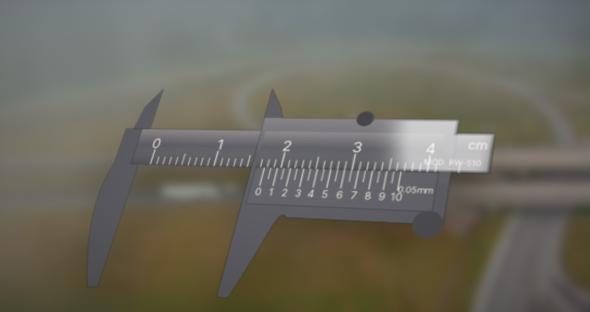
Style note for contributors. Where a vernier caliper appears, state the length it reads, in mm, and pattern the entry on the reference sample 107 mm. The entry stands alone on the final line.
17.6 mm
